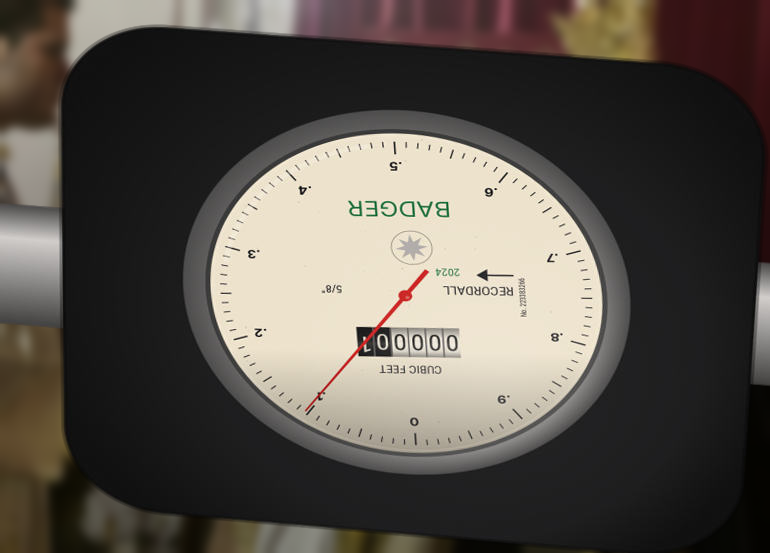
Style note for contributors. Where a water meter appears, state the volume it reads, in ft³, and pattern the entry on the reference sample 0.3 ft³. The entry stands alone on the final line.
1.10 ft³
